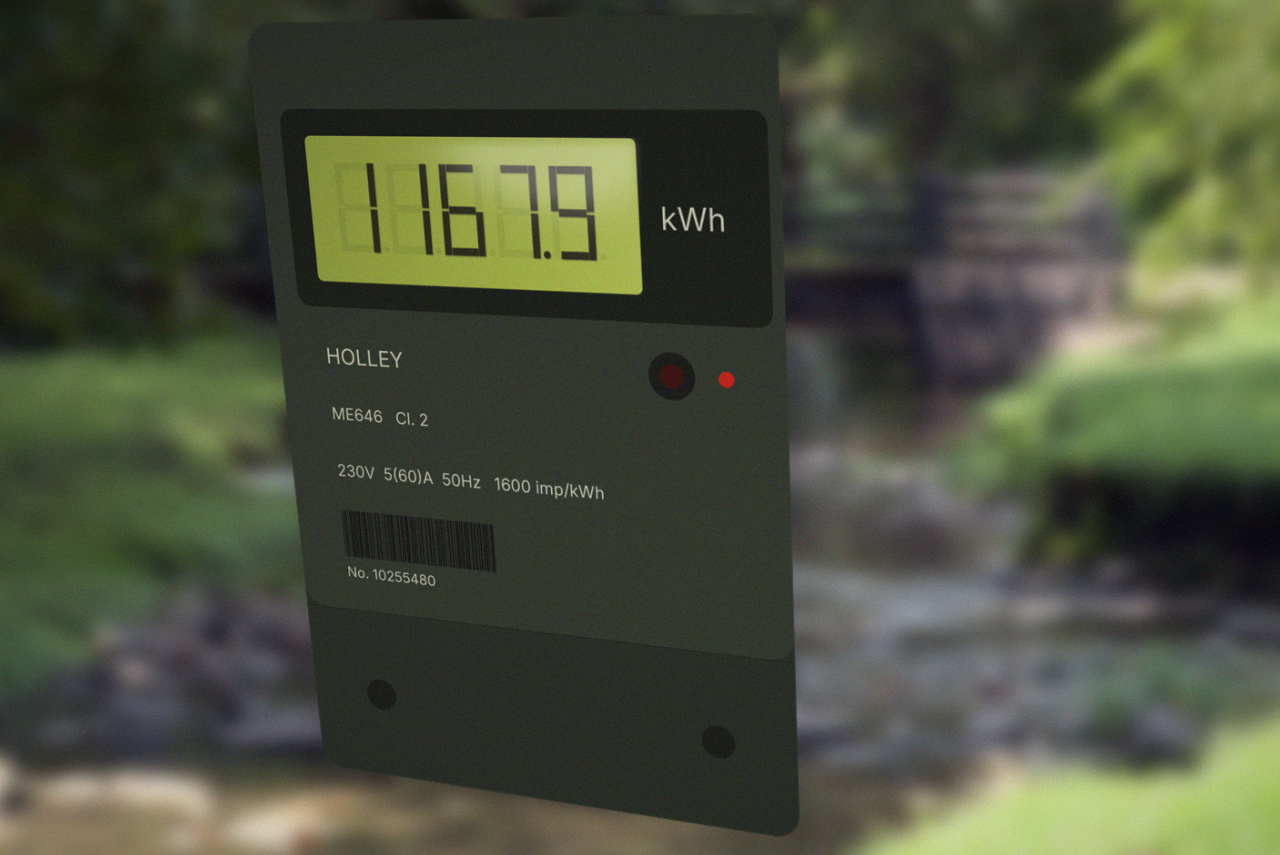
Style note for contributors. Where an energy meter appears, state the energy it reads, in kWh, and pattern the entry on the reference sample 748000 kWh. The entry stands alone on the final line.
1167.9 kWh
